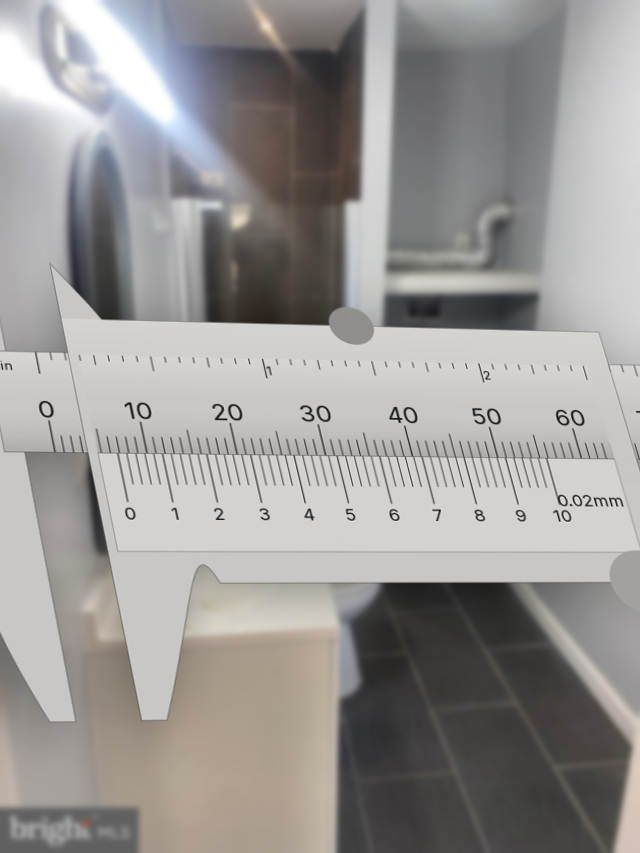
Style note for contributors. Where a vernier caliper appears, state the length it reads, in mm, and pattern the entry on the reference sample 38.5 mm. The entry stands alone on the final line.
6.8 mm
